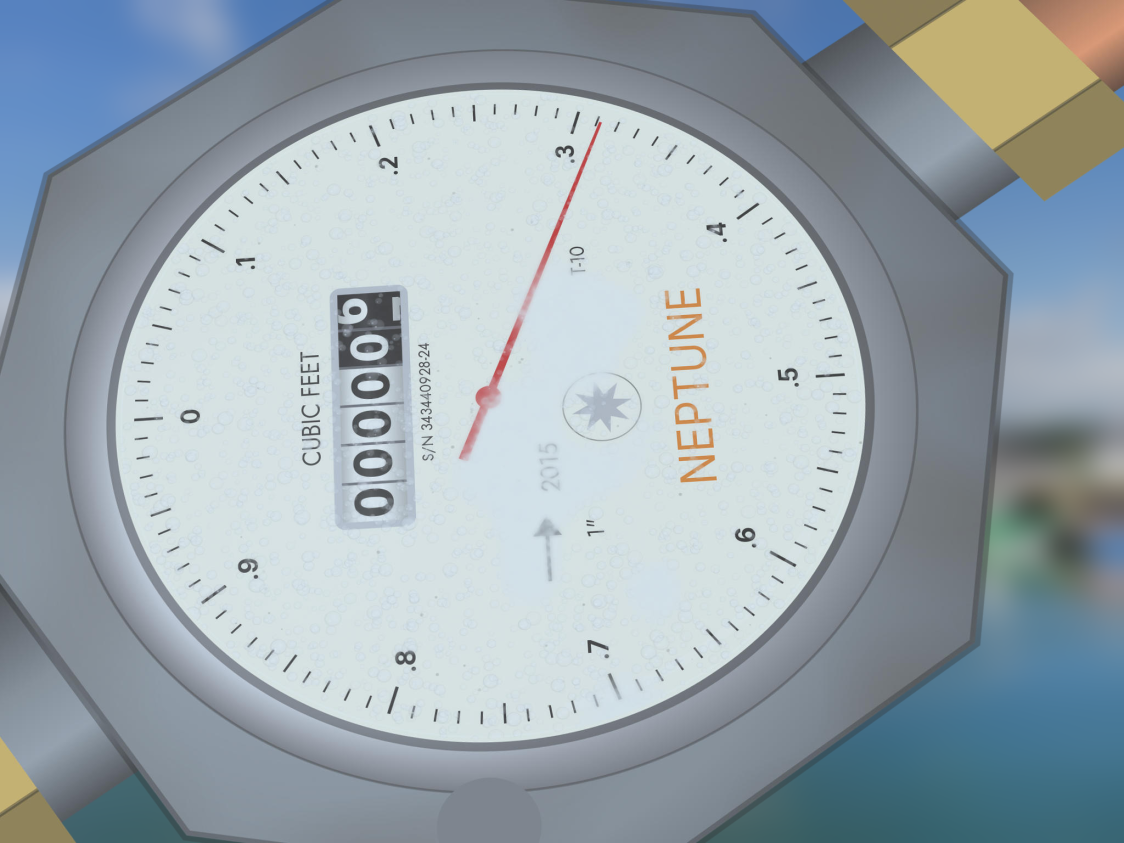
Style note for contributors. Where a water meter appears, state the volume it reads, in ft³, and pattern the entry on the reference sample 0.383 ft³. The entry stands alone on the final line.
6.31 ft³
